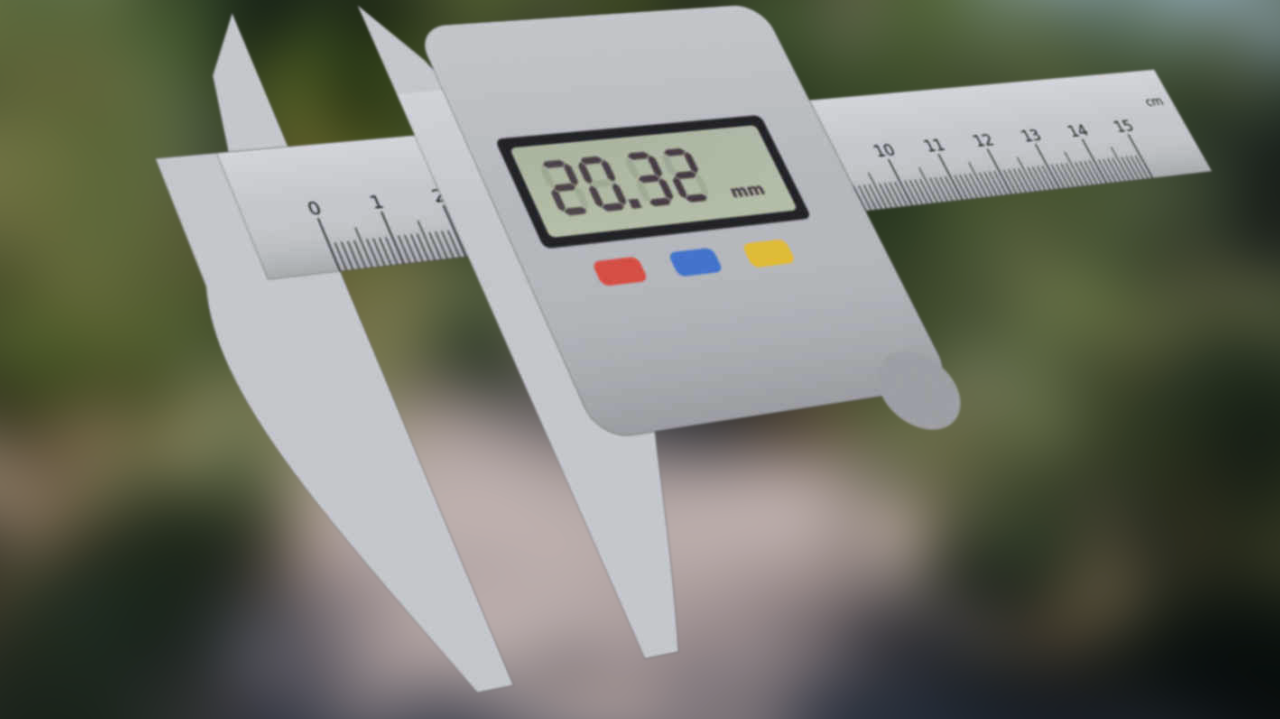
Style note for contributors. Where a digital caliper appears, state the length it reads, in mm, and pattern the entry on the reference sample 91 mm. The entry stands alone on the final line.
20.32 mm
